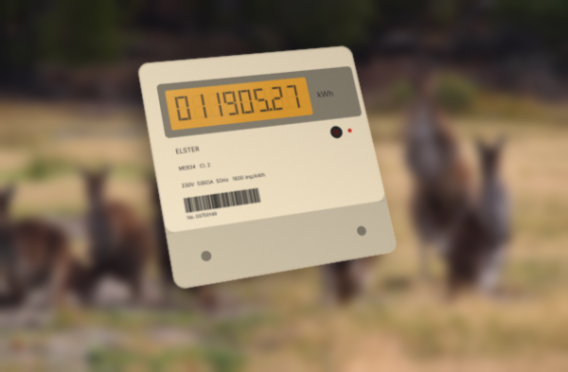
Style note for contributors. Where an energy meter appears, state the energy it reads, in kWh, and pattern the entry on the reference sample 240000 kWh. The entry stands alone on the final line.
11905.27 kWh
